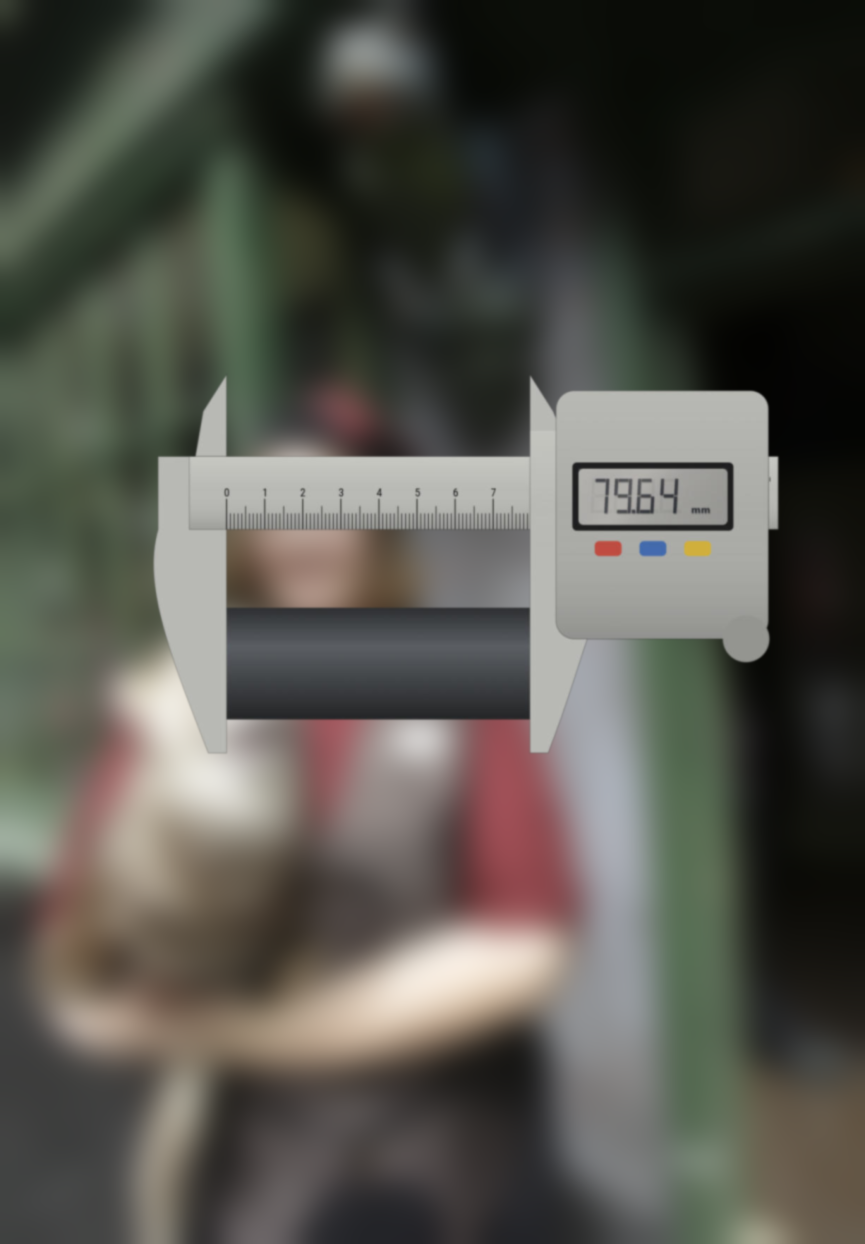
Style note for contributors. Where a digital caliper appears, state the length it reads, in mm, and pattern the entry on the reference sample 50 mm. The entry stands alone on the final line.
79.64 mm
